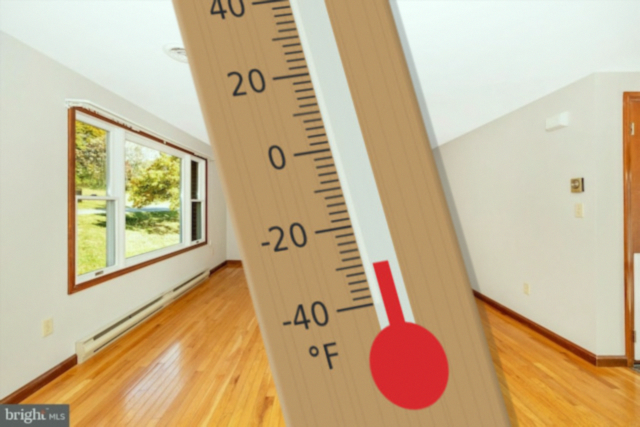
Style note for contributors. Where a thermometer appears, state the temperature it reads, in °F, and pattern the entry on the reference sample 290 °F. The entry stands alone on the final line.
-30 °F
